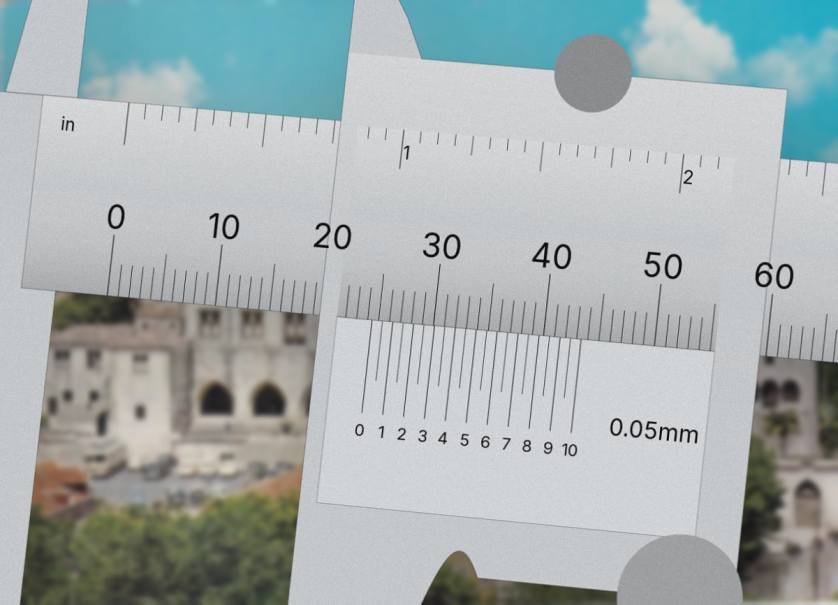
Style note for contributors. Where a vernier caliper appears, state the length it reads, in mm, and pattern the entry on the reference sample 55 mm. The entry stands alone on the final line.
24.4 mm
